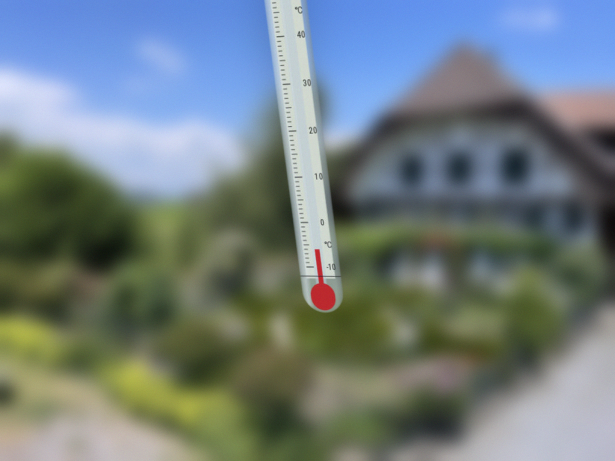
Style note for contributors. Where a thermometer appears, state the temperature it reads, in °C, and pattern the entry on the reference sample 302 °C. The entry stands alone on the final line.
-6 °C
